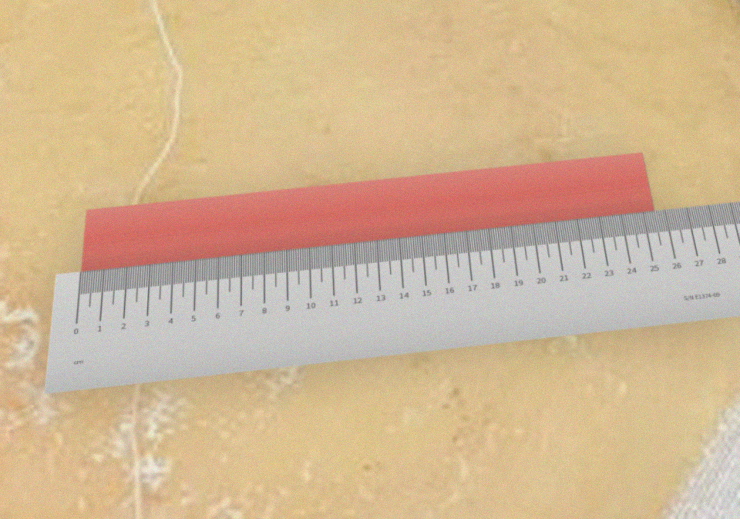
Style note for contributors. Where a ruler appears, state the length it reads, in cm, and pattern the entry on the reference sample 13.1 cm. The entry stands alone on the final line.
25.5 cm
